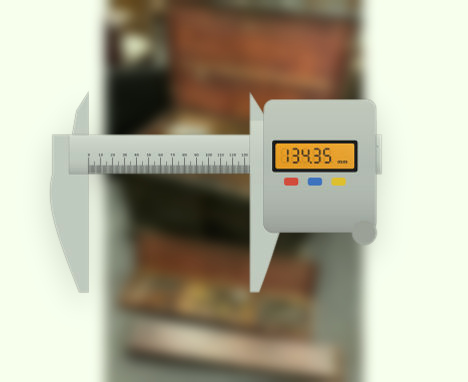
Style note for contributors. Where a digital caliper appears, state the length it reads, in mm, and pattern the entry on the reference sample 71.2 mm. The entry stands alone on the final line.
134.35 mm
